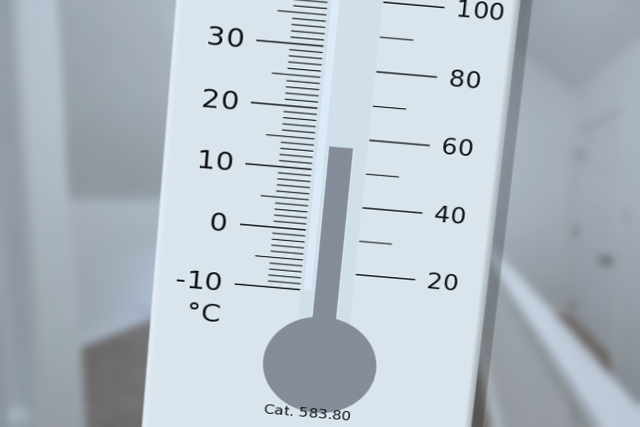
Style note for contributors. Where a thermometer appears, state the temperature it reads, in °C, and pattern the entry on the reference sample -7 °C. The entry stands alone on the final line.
14 °C
